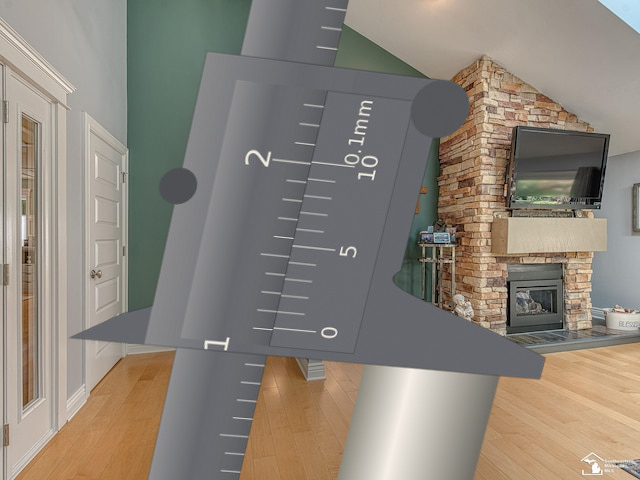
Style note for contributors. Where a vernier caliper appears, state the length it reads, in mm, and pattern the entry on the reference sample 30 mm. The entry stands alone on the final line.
11.1 mm
